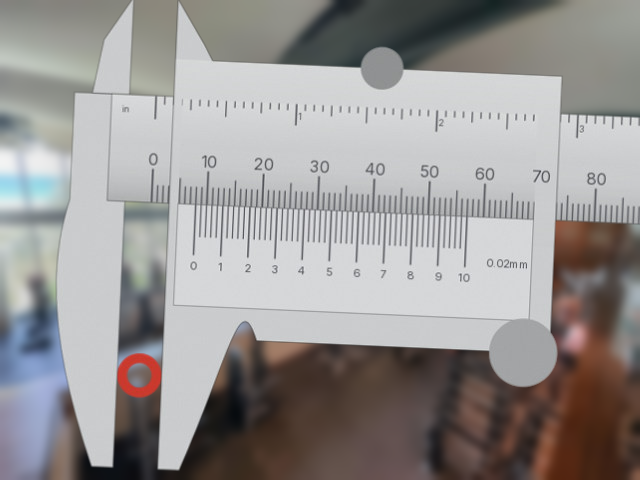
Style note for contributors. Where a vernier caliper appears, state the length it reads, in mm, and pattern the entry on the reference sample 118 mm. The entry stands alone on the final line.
8.0 mm
